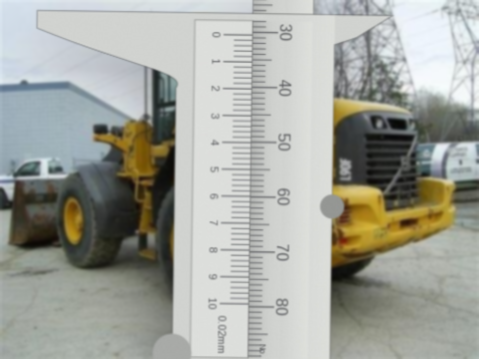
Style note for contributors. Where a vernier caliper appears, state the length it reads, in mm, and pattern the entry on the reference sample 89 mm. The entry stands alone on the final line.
30.5 mm
